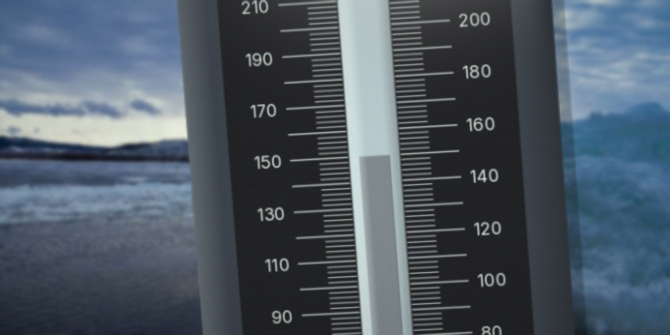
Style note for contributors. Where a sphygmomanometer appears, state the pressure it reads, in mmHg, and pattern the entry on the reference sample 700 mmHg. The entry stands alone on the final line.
150 mmHg
